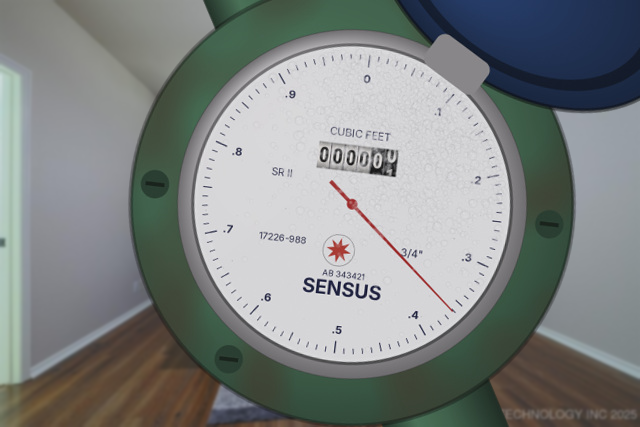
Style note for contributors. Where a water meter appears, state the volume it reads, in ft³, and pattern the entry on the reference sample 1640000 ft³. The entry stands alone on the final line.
0.36 ft³
